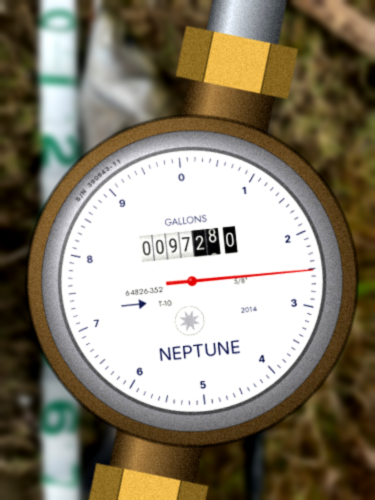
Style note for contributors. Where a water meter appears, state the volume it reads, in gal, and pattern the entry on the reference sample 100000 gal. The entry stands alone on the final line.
97282.5 gal
